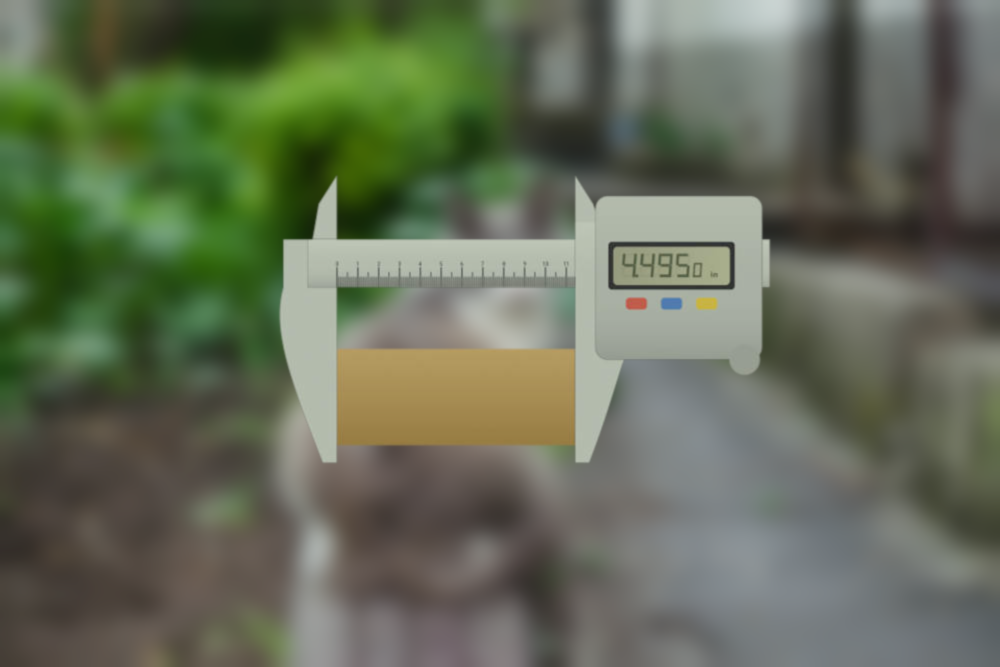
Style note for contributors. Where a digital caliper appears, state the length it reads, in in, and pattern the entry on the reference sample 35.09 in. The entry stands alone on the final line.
4.4950 in
